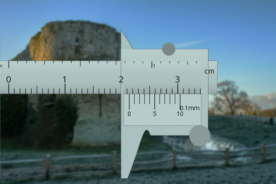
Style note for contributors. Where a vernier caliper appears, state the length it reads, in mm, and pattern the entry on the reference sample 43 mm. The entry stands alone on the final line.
21.4 mm
